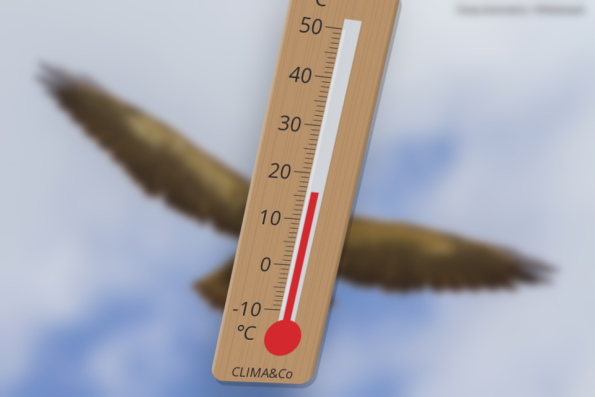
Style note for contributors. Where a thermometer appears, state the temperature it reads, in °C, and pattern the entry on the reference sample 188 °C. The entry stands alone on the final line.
16 °C
